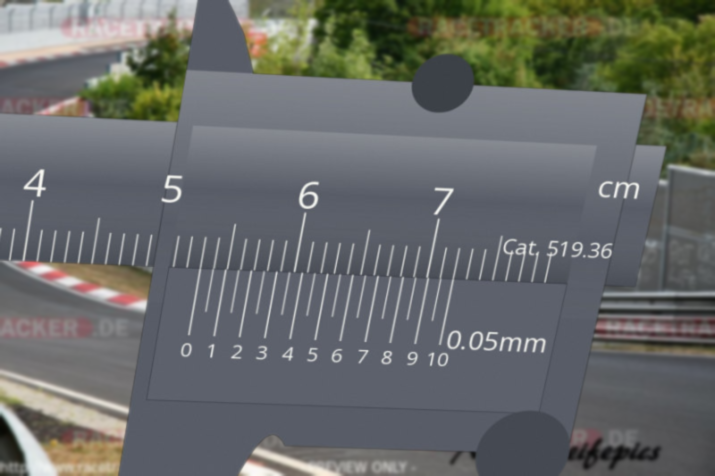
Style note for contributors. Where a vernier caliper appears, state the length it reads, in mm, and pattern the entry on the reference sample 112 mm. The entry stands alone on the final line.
53.0 mm
